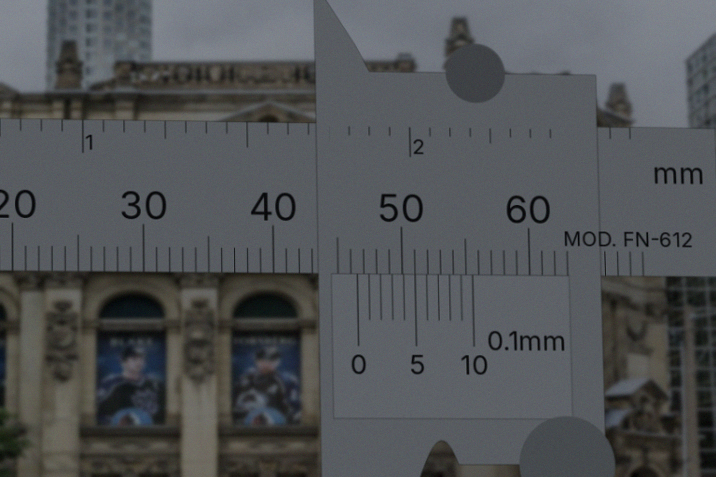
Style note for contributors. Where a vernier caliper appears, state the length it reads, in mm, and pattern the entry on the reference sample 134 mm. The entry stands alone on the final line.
46.5 mm
